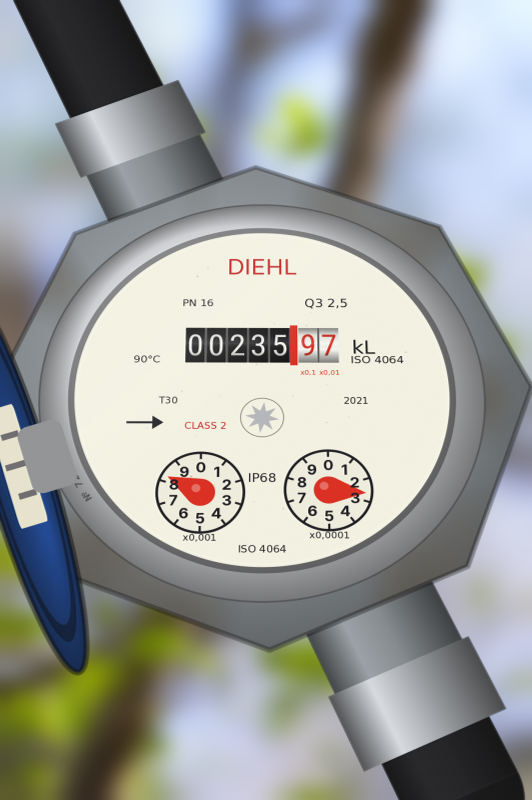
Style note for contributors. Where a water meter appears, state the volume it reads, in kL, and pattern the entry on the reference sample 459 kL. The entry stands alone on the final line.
235.9782 kL
